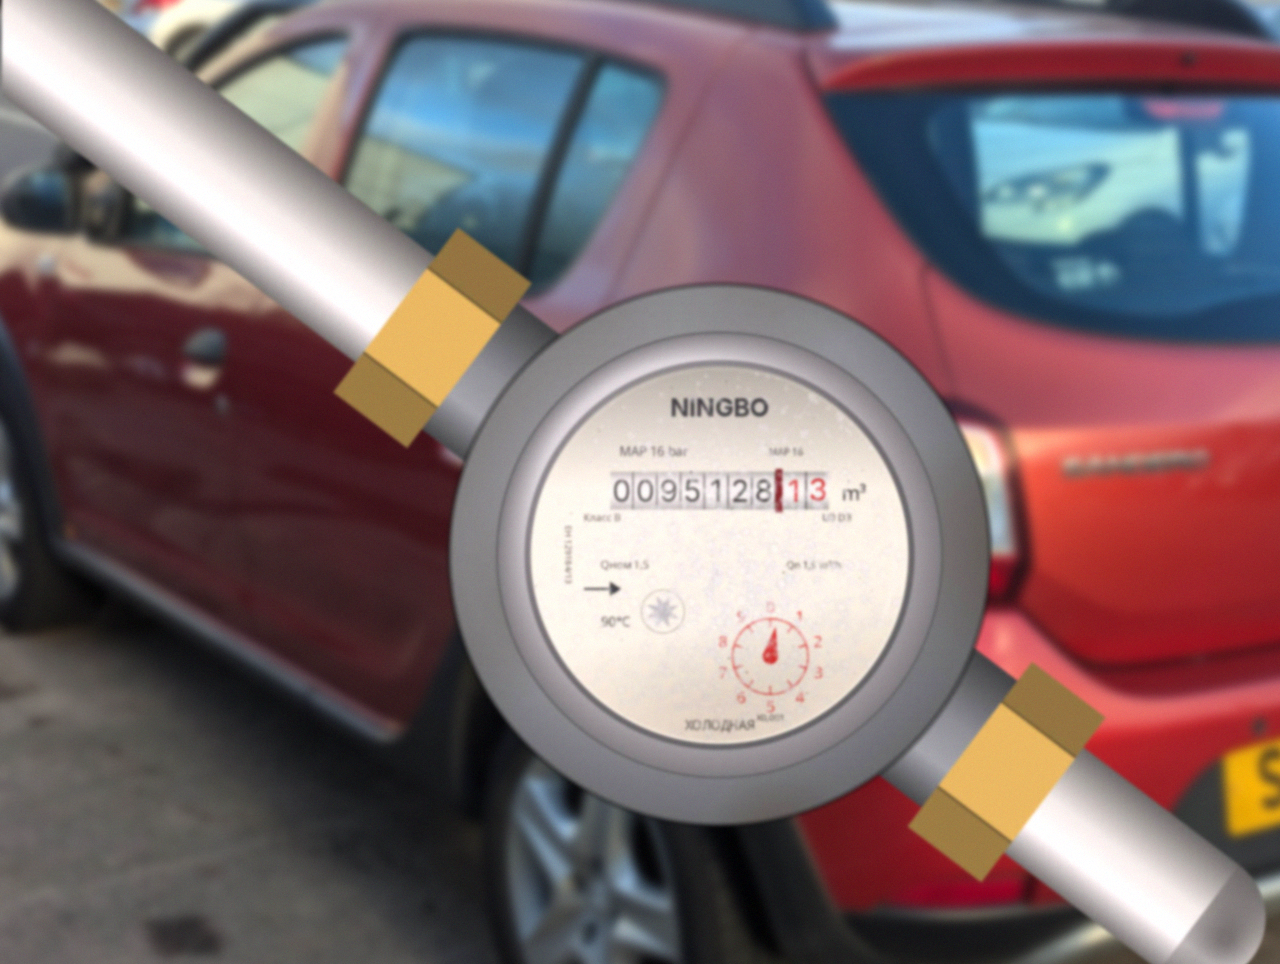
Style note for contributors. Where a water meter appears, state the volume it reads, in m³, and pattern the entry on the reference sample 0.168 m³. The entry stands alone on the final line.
95128.130 m³
